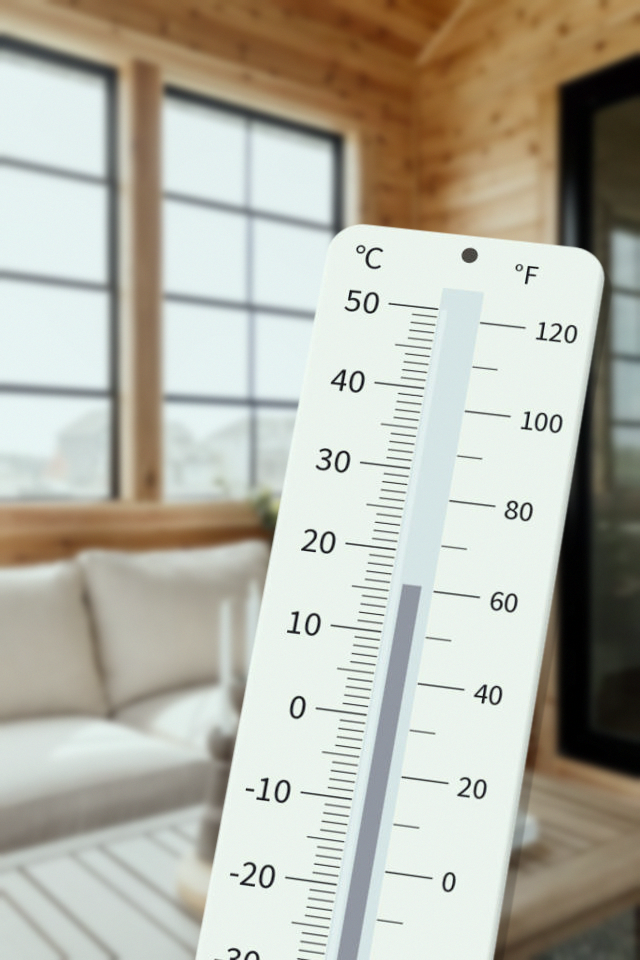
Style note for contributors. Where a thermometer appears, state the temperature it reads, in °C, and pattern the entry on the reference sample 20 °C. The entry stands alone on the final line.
16 °C
